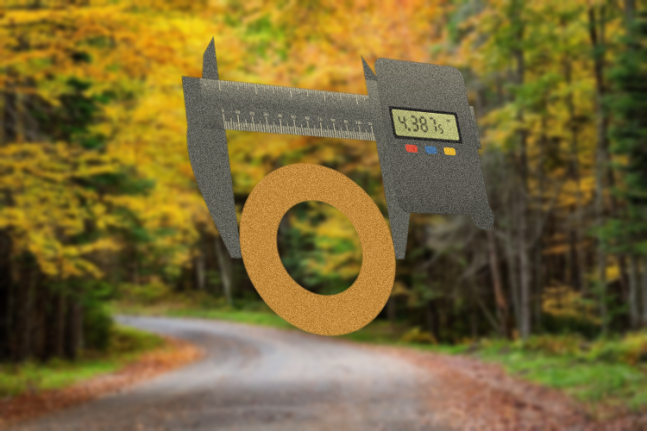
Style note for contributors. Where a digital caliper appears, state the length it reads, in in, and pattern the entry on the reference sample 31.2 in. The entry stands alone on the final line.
4.3875 in
